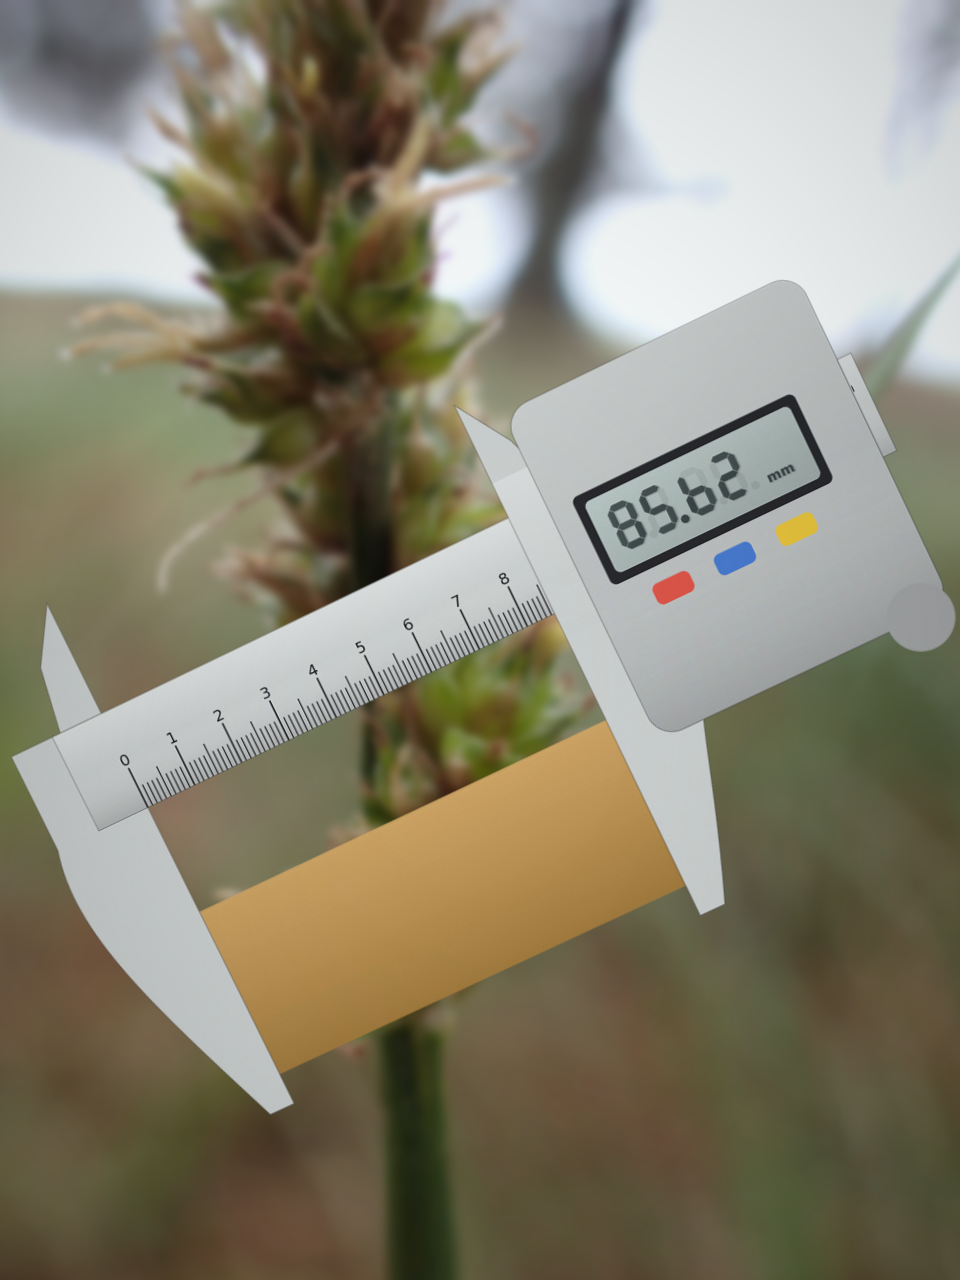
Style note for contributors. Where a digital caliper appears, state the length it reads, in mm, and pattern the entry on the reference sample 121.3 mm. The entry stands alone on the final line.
85.62 mm
